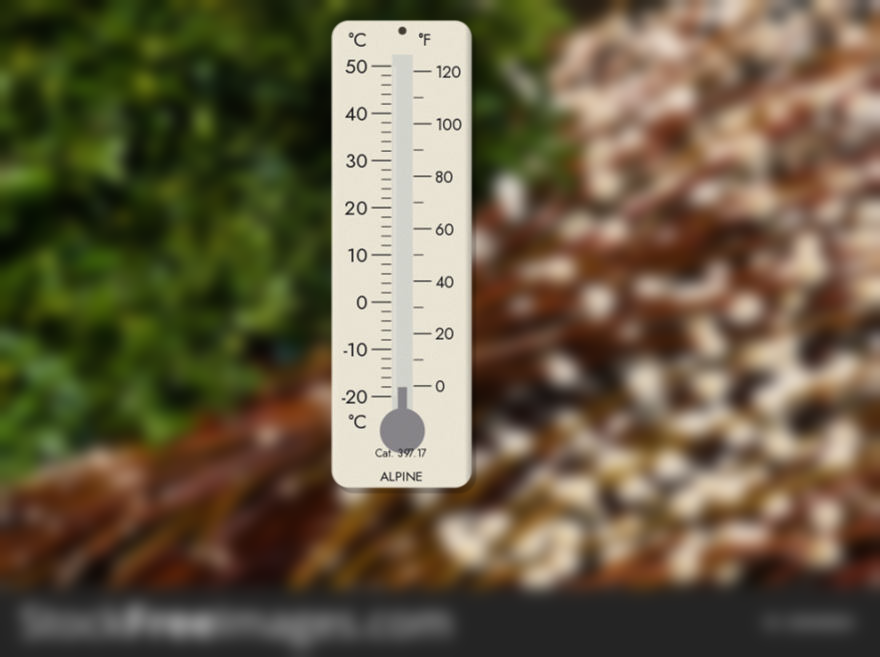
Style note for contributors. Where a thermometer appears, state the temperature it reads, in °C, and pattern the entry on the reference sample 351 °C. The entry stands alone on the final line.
-18 °C
